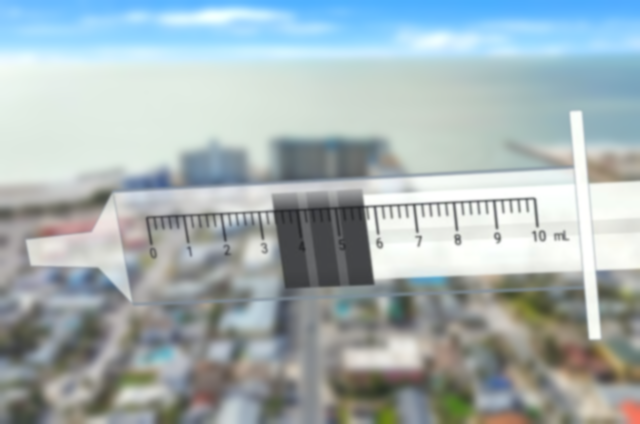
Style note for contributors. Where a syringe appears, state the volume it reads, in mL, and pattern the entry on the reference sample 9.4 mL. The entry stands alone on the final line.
3.4 mL
